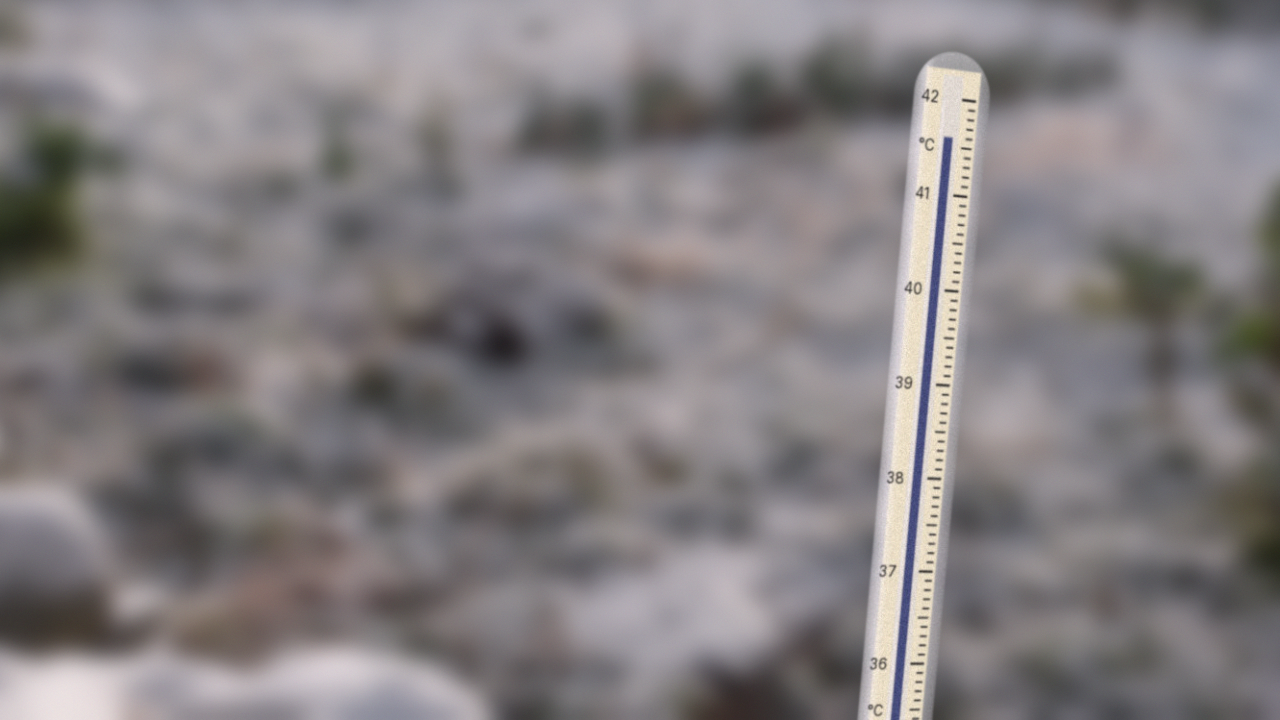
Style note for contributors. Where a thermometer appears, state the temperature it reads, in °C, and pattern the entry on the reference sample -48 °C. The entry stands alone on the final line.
41.6 °C
